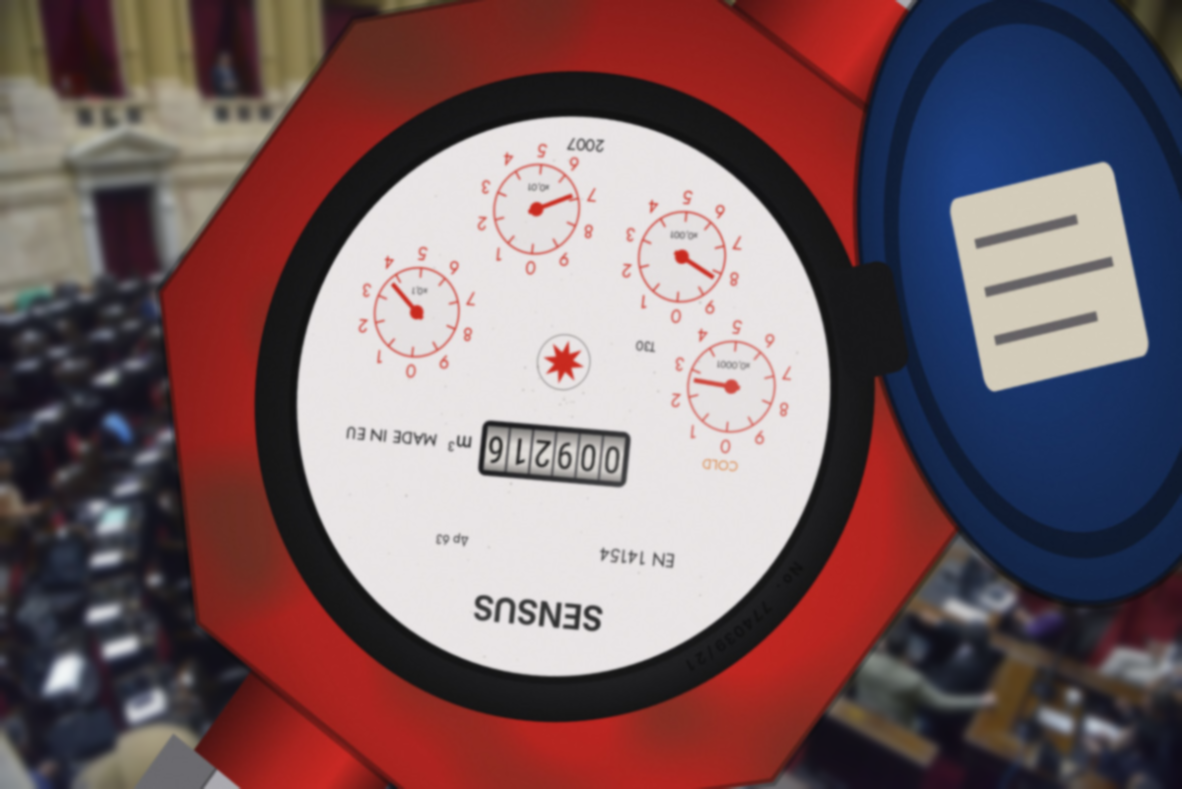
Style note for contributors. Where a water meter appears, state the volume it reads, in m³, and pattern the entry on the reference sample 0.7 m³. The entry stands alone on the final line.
9216.3682 m³
